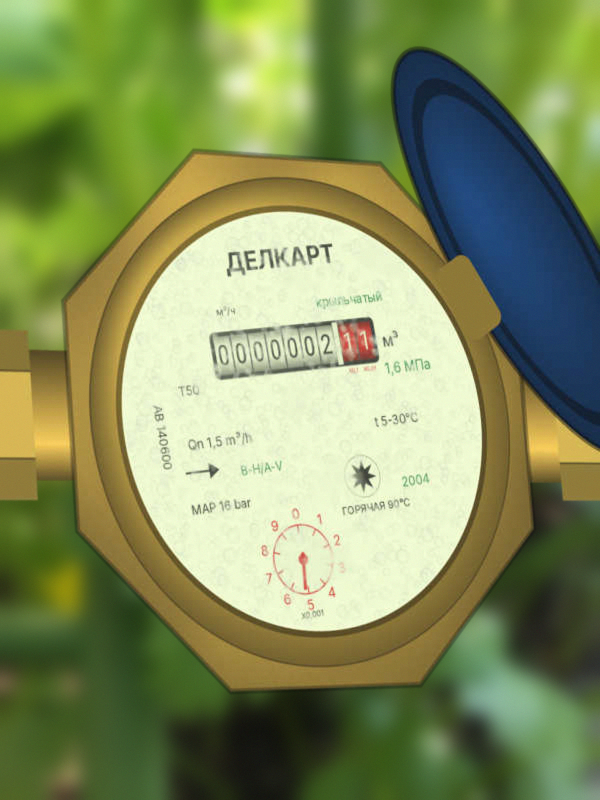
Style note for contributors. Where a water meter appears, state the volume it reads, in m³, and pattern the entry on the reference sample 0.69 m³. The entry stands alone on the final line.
2.115 m³
